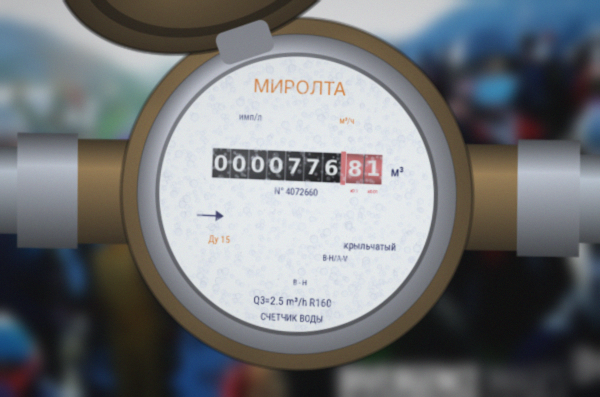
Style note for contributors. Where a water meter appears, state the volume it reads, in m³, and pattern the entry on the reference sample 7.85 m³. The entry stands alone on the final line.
776.81 m³
